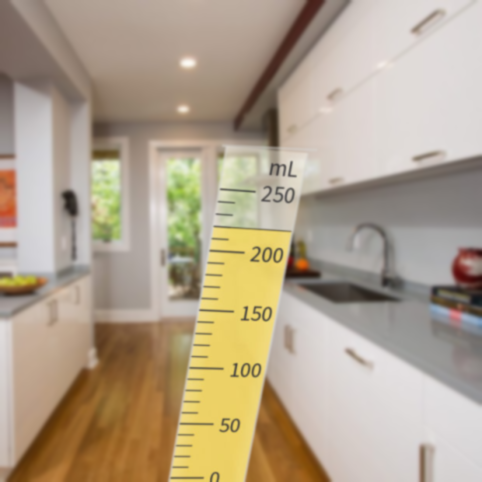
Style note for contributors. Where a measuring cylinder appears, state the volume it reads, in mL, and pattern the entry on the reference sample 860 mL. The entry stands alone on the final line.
220 mL
